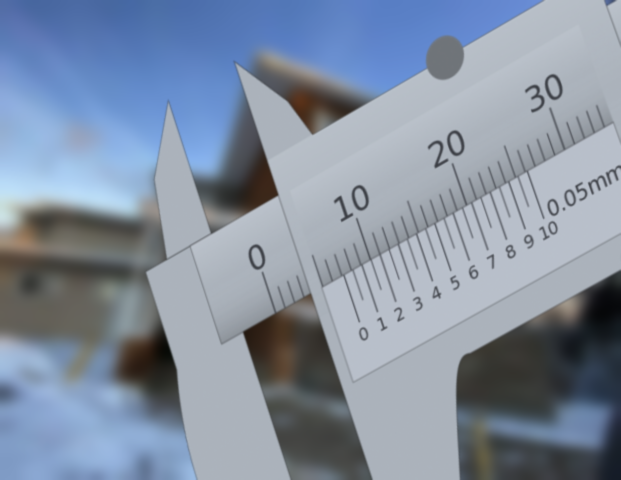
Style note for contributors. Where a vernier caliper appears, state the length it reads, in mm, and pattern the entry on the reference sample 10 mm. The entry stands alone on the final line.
7.2 mm
